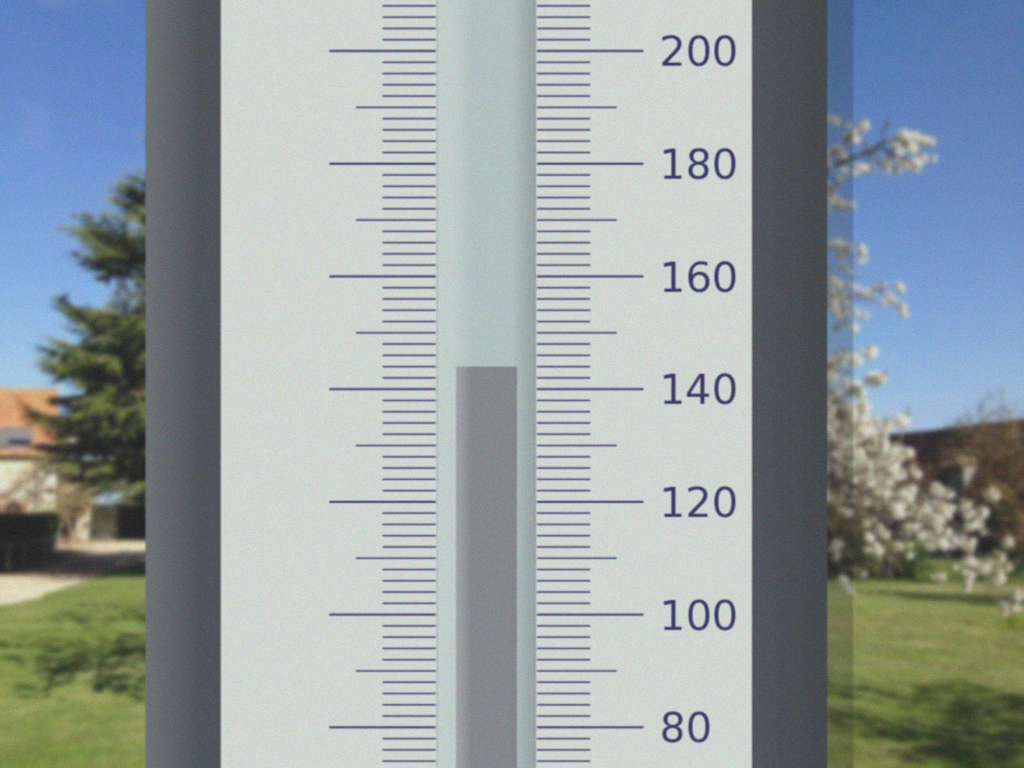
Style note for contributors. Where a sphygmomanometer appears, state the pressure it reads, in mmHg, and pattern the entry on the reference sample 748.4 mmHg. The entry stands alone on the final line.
144 mmHg
